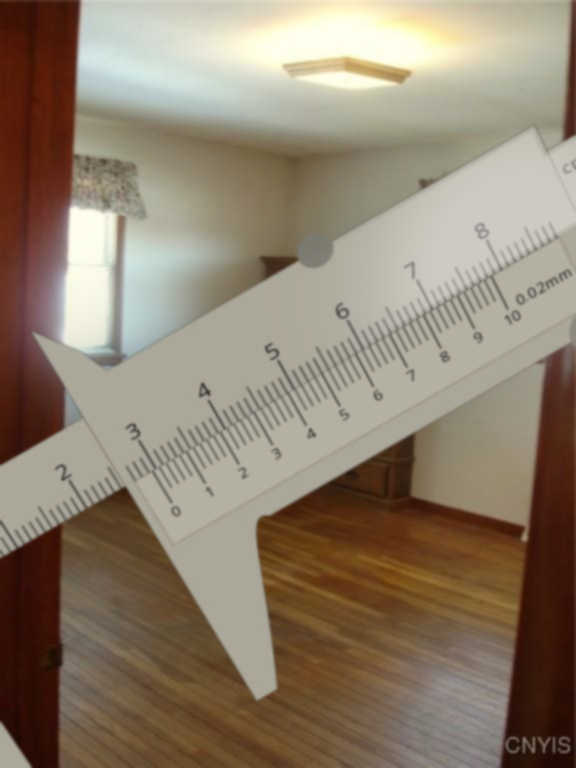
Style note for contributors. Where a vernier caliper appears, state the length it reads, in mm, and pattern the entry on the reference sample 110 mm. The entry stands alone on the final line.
29.5 mm
